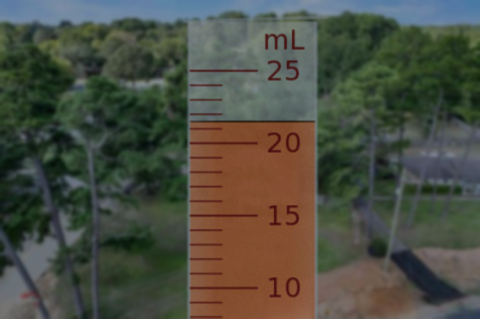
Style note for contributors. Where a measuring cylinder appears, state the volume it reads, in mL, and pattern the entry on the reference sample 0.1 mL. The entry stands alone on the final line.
21.5 mL
